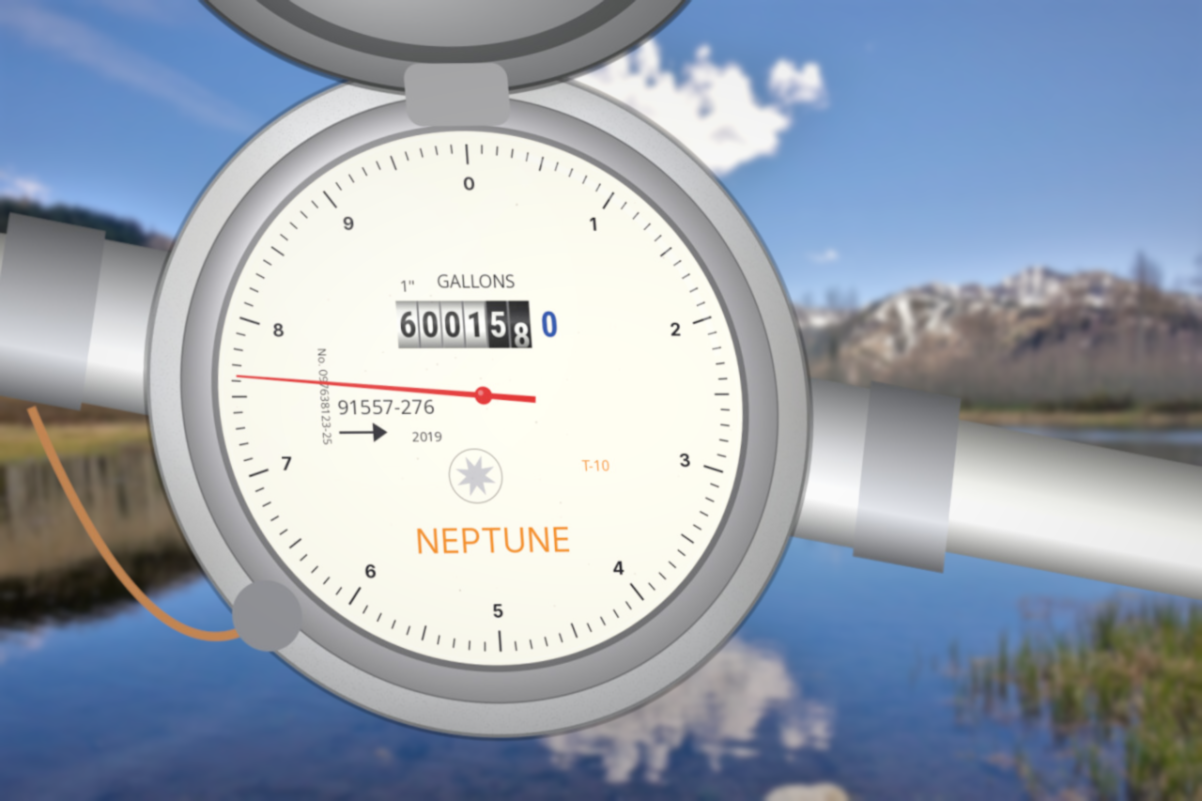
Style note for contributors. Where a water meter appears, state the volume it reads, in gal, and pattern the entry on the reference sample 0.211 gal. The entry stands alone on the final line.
6001577.6 gal
